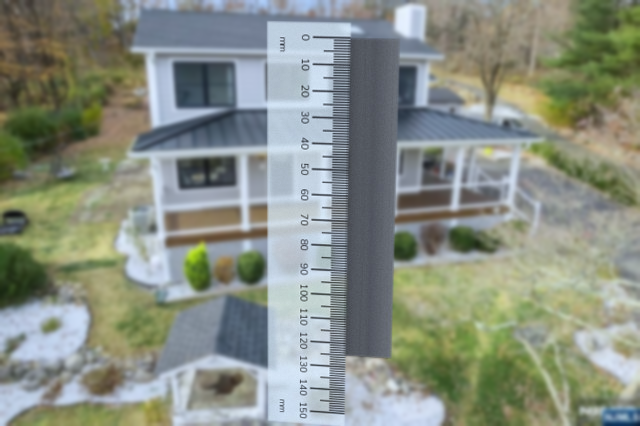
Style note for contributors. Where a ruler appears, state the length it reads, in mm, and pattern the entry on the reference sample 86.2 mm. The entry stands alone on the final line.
125 mm
